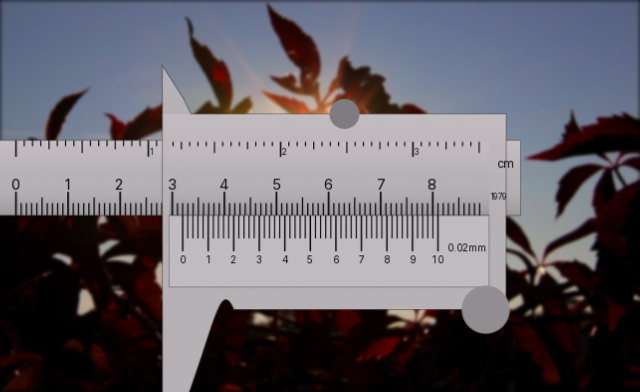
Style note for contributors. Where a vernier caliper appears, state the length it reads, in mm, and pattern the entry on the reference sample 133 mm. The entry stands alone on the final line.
32.0 mm
